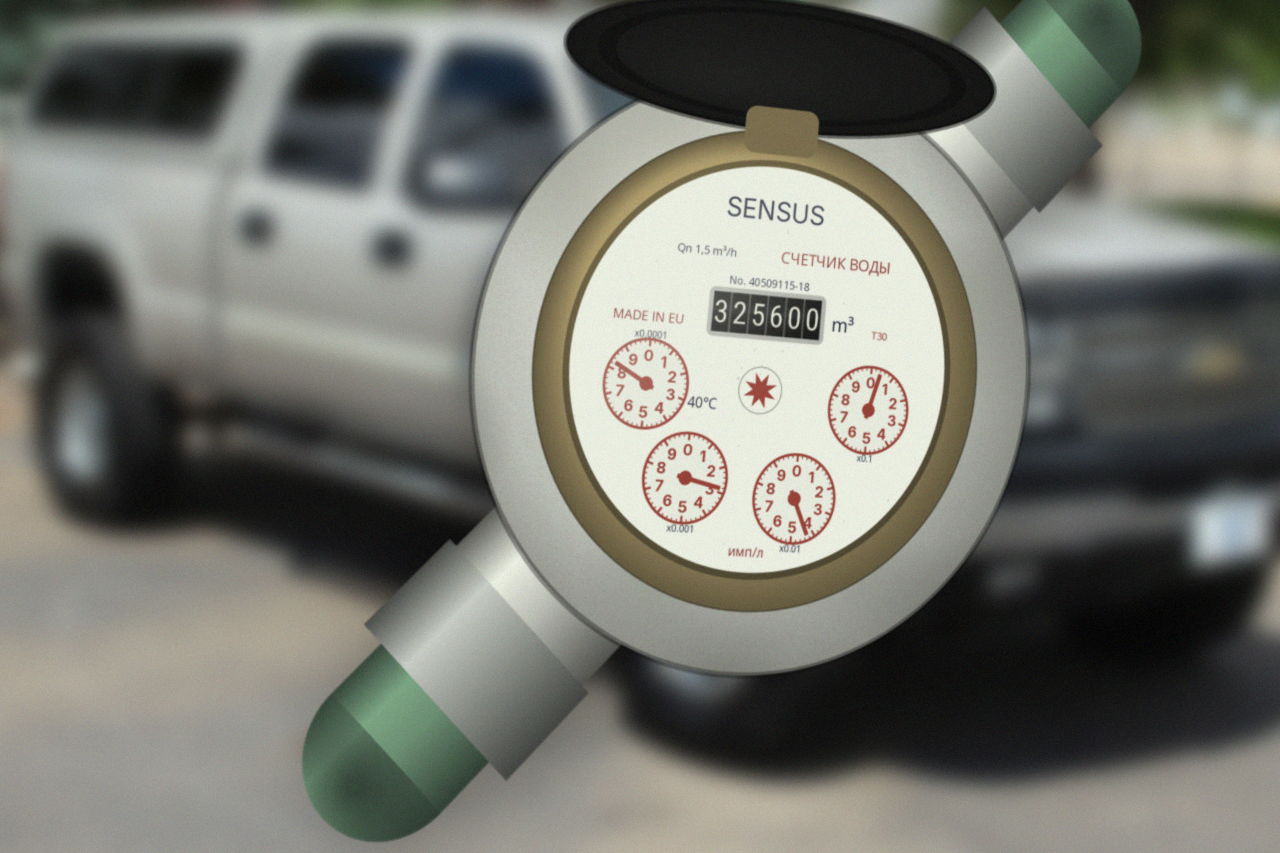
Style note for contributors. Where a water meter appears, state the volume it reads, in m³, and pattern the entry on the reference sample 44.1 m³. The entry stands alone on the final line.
325600.0428 m³
